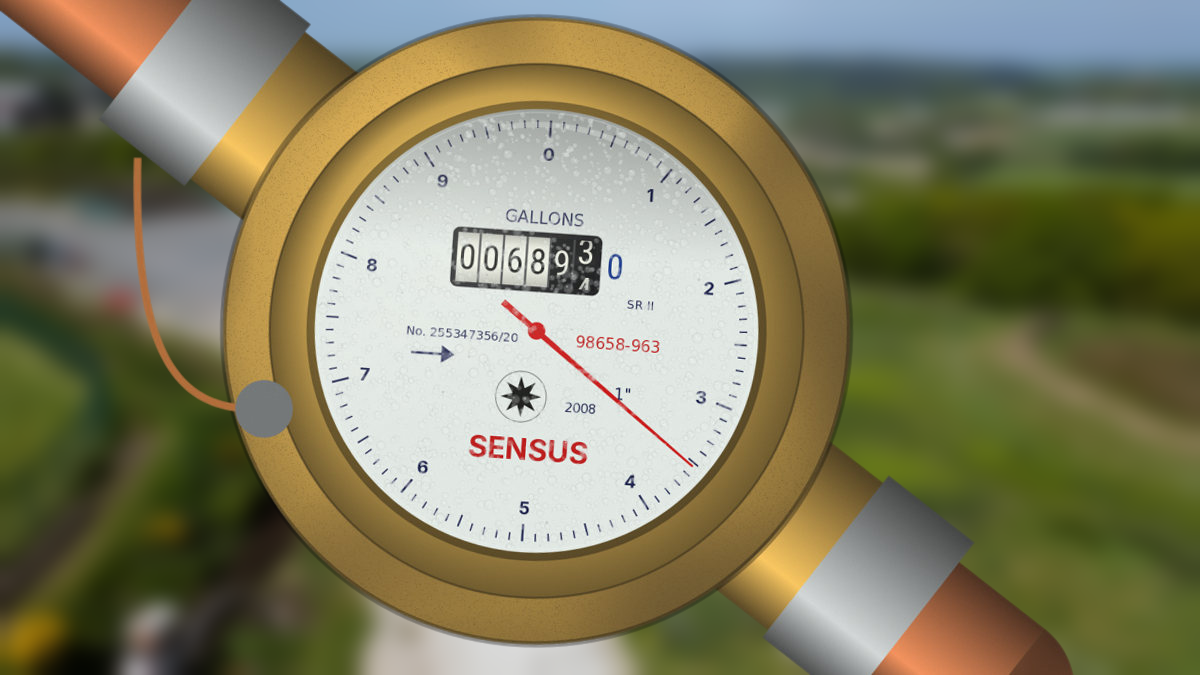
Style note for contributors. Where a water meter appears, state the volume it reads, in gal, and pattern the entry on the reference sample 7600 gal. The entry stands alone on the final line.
68933.5 gal
